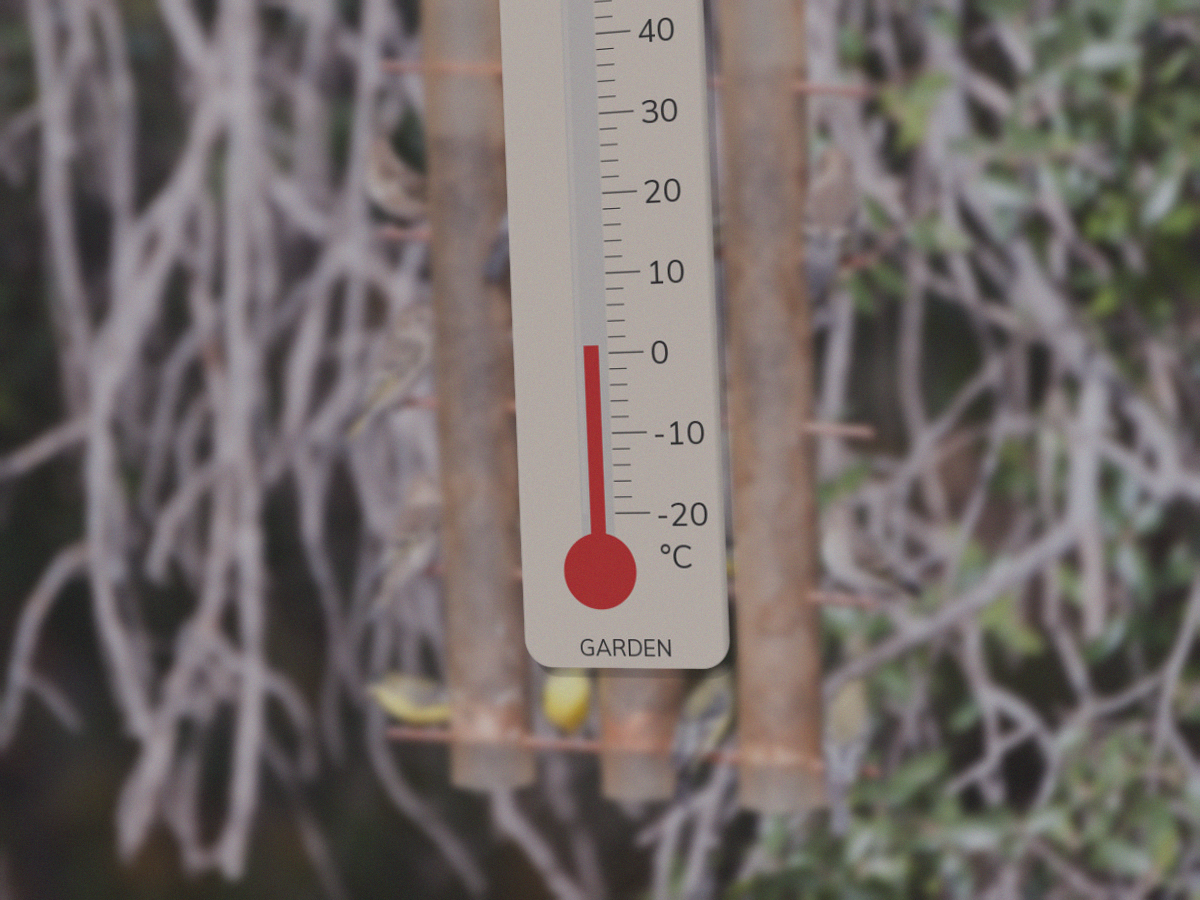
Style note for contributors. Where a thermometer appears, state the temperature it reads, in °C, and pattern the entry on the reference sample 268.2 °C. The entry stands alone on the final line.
1 °C
